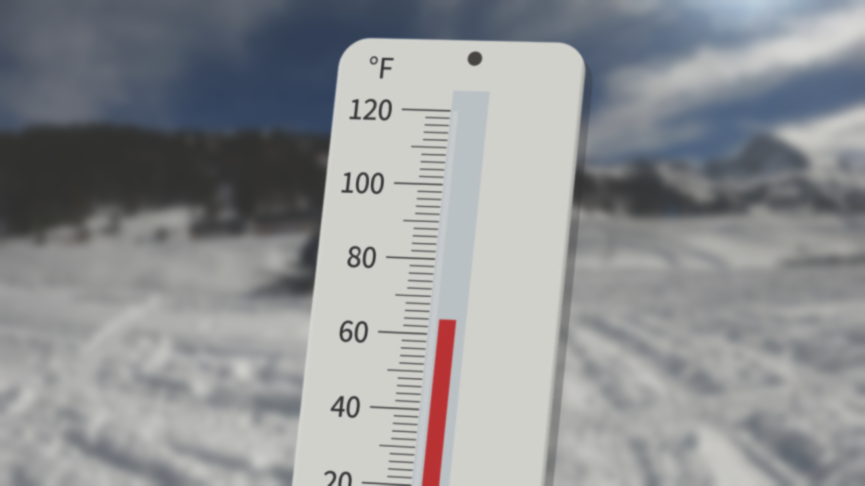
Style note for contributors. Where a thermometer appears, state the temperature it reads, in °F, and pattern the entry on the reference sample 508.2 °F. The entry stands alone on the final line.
64 °F
